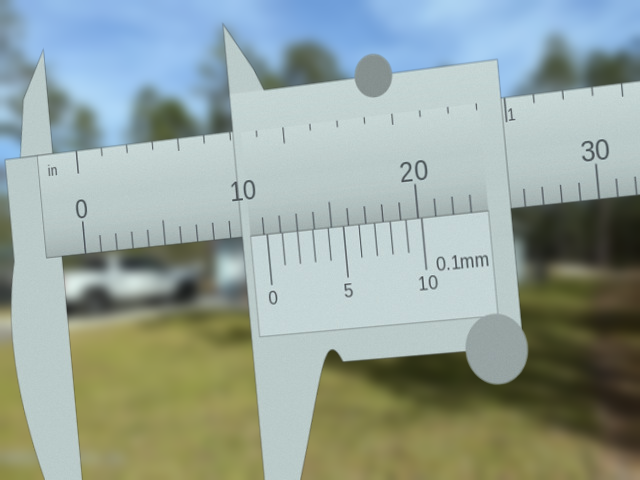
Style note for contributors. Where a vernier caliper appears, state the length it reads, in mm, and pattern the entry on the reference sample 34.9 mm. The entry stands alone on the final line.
11.2 mm
